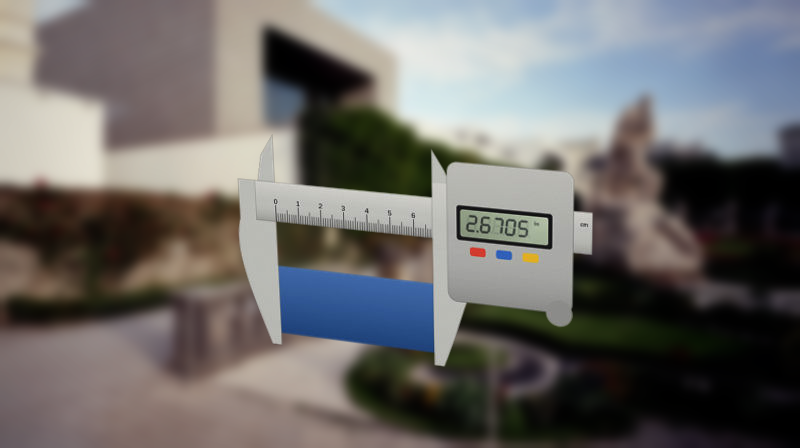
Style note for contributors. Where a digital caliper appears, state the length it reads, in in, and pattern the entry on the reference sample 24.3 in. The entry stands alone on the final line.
2.6705 in
